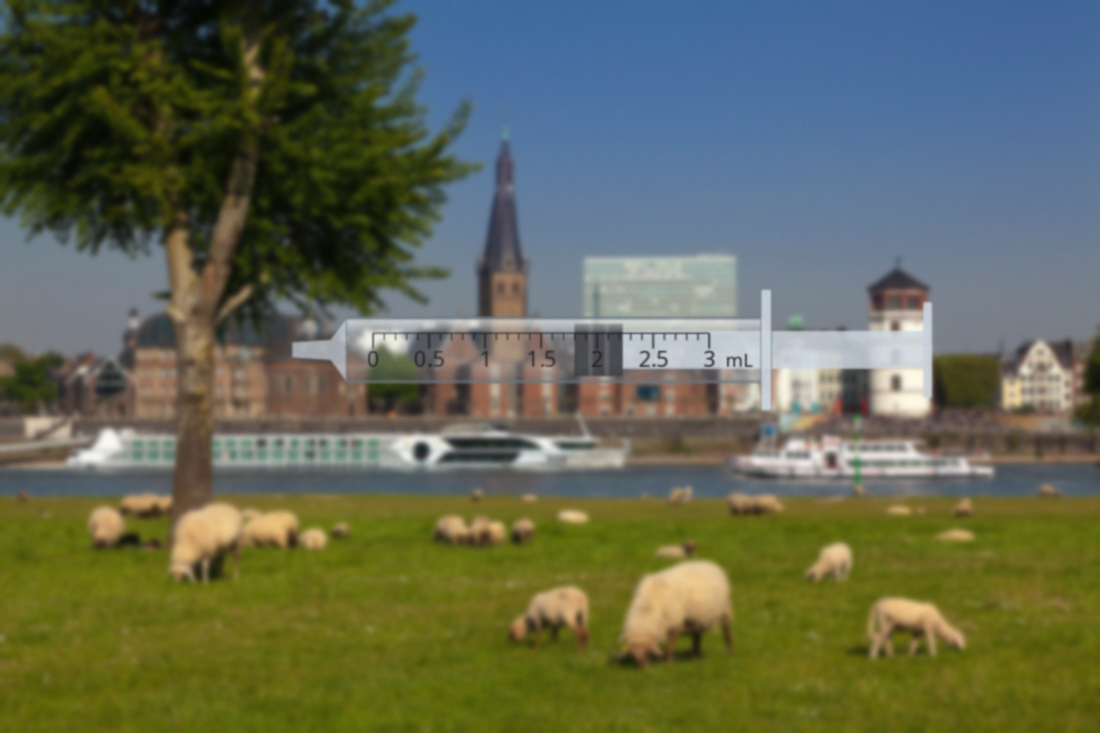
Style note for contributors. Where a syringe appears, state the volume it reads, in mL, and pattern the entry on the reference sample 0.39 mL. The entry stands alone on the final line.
1.8 mL
